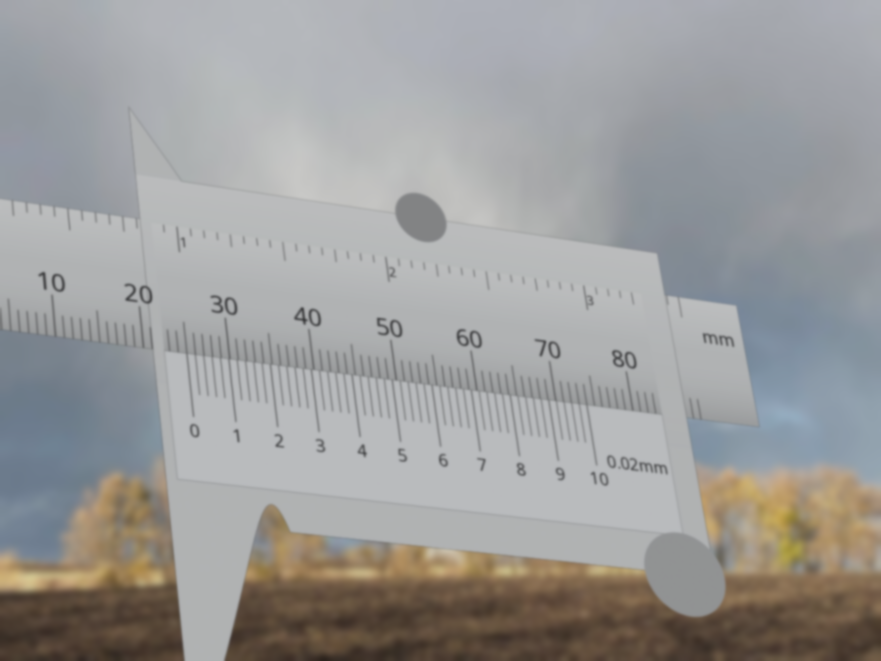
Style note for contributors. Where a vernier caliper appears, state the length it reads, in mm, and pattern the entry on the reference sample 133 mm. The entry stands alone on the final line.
25.0 mm
